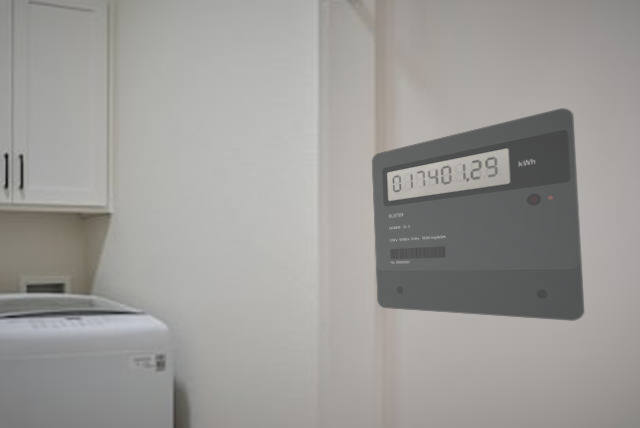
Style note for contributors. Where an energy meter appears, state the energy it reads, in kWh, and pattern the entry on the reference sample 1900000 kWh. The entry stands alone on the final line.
17401.29 kWh
